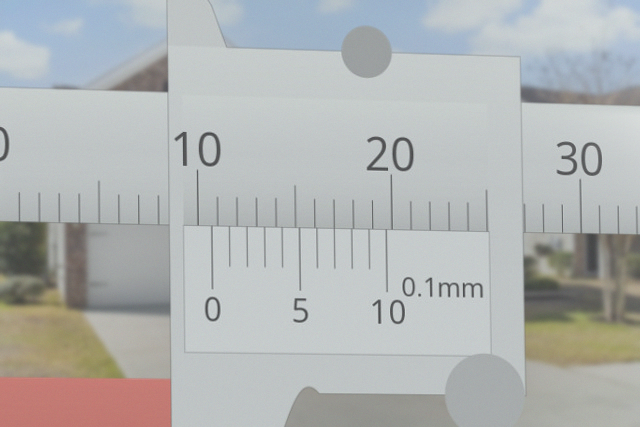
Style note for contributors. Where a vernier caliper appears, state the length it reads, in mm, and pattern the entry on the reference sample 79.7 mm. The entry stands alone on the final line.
10.7 mm
